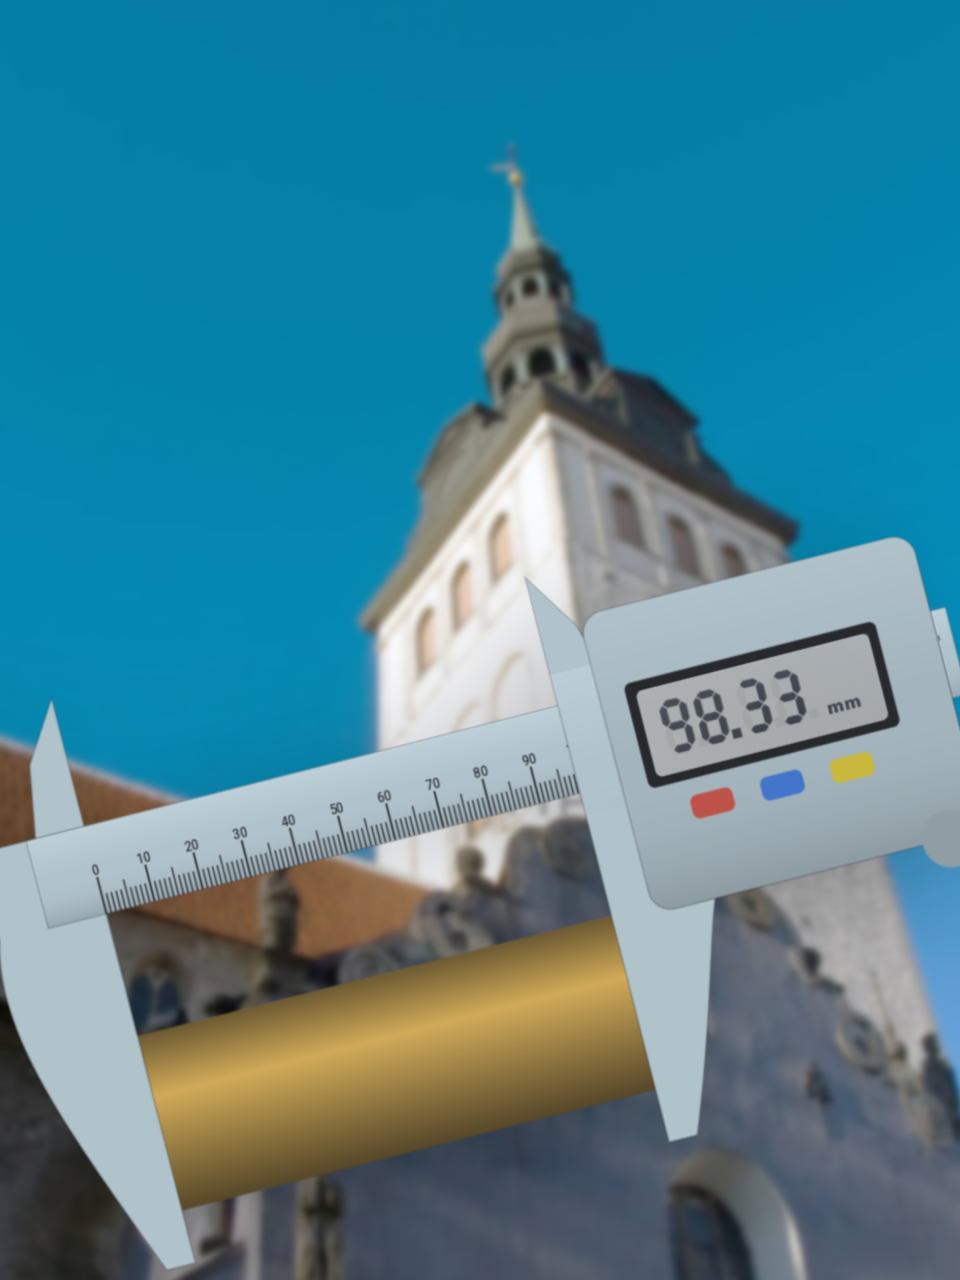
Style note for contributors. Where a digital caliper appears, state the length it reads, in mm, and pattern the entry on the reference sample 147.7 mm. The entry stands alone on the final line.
98.33 mm
